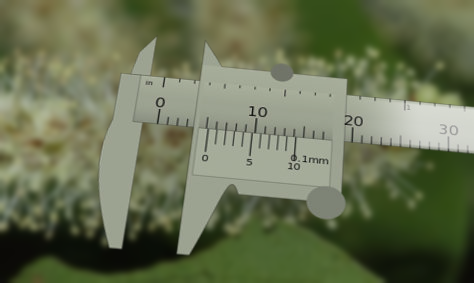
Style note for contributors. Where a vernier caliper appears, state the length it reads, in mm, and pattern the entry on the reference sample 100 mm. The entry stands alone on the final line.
5.2 mm
